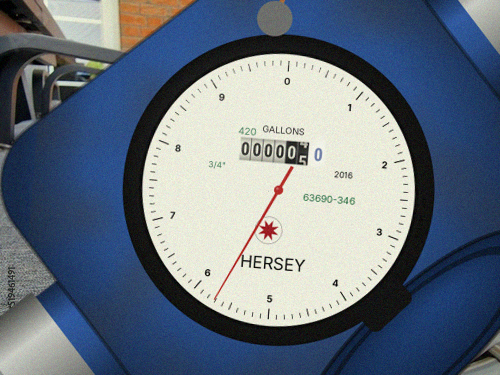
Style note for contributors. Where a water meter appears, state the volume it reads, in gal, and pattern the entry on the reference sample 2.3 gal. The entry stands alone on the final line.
45.7 gal
